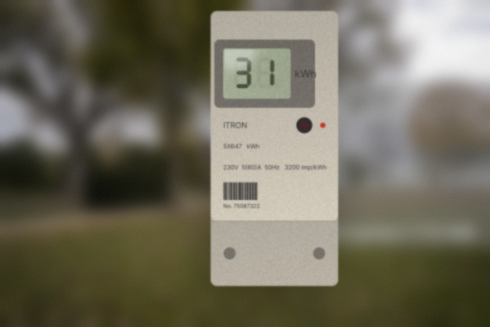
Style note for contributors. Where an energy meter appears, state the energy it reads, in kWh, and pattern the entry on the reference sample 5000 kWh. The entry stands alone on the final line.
31 kWh
